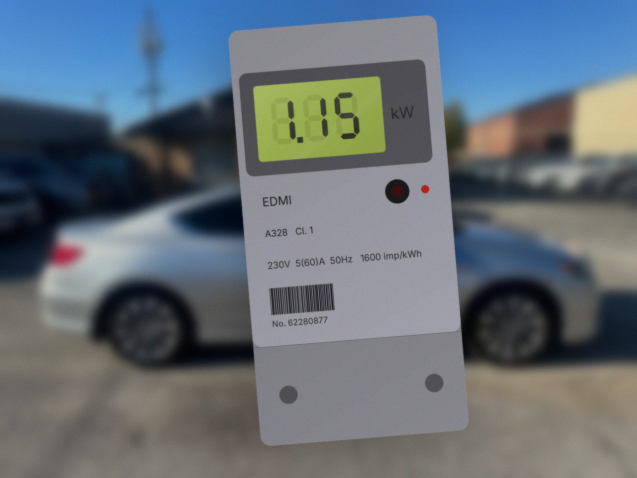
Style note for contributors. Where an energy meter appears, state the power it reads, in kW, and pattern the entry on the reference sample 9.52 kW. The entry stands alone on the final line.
1.15 kW
